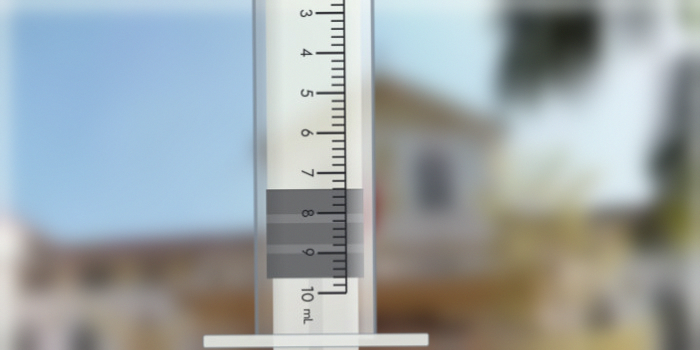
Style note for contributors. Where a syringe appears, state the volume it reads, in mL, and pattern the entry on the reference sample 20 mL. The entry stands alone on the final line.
7.4 mL
